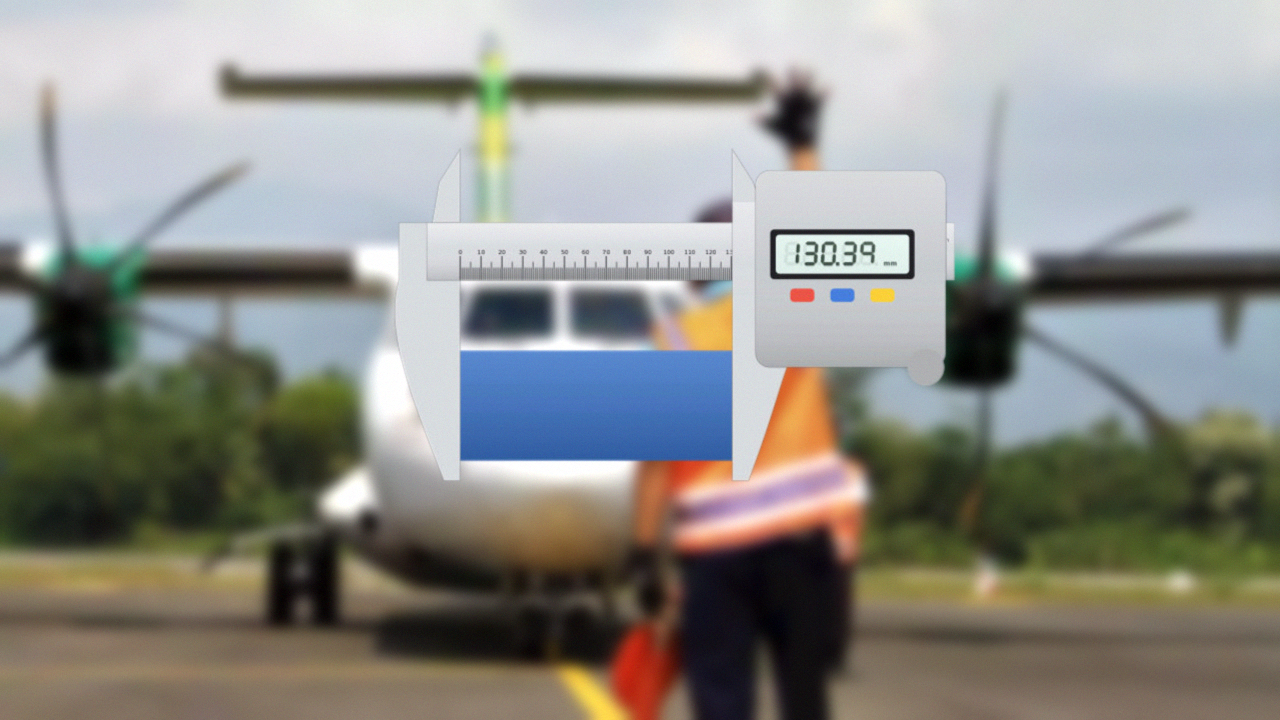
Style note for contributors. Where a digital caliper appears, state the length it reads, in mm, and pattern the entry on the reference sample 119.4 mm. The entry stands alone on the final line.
130.39 mm
